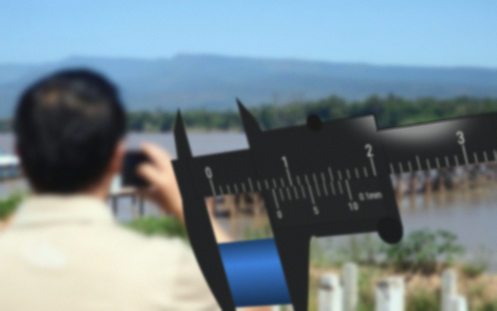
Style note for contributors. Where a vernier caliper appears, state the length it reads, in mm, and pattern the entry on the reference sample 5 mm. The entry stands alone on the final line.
7.6 mm
